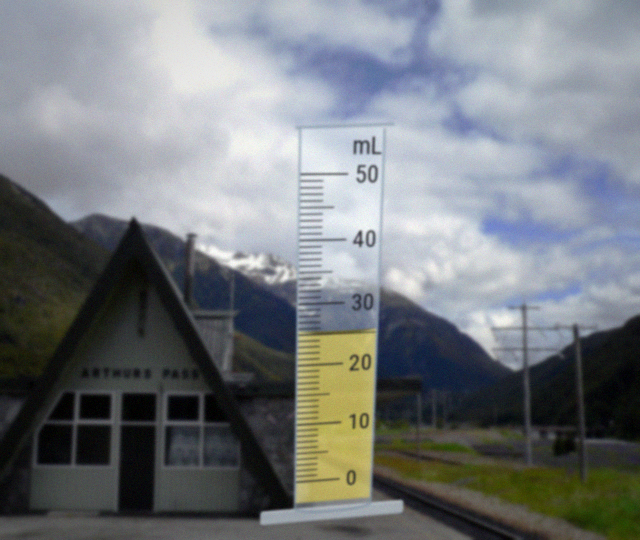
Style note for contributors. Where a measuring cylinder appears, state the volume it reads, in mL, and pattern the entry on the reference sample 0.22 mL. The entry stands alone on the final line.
25 mL
